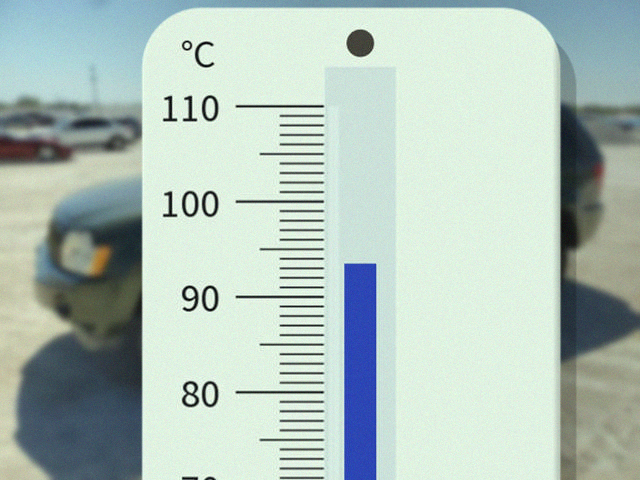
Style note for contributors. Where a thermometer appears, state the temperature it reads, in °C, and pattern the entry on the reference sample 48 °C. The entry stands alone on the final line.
93.5 °C
